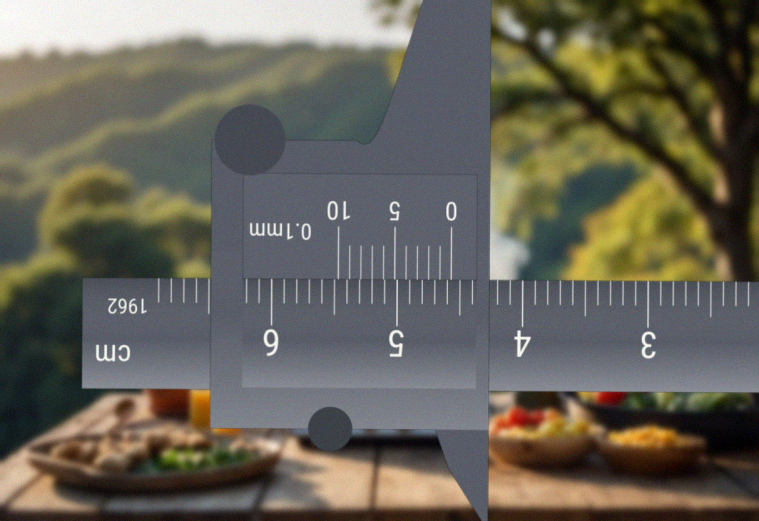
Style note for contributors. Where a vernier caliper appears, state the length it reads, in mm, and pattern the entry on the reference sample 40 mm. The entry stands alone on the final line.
45.7 mm
